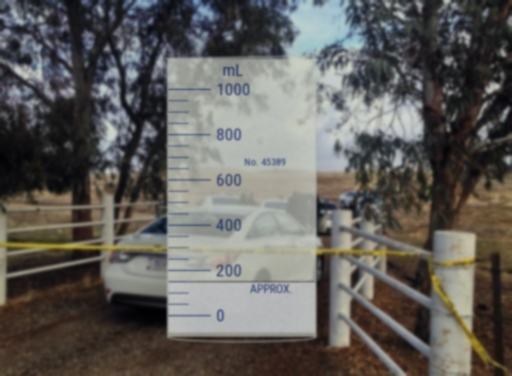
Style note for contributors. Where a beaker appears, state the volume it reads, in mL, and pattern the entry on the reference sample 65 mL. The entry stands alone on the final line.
150 mL
